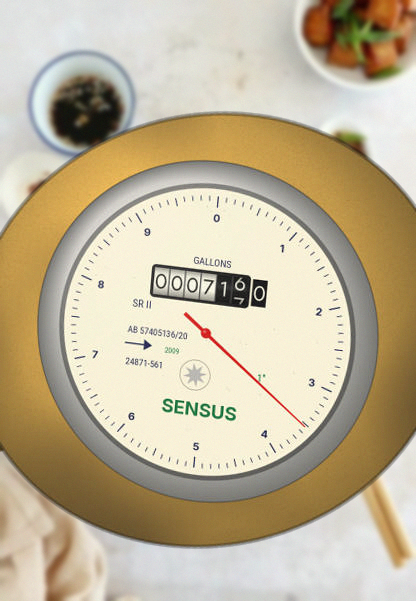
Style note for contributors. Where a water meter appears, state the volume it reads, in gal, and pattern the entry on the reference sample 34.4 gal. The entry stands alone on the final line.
7163.5 gal
